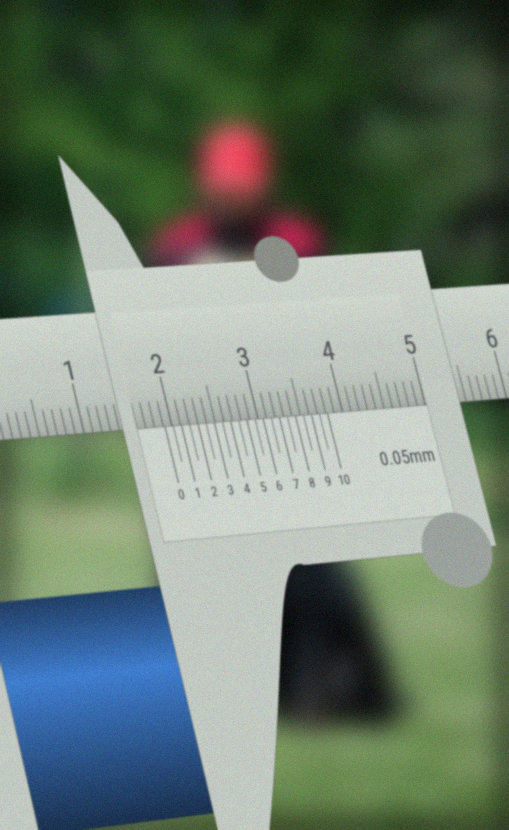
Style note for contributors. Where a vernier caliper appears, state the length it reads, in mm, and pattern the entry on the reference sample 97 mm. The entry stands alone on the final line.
19.2 mm
